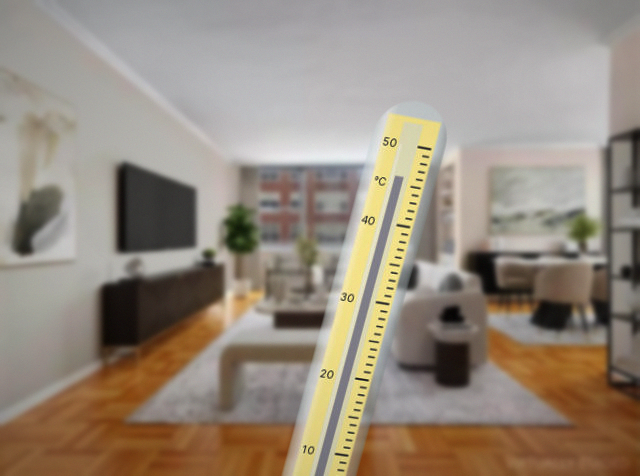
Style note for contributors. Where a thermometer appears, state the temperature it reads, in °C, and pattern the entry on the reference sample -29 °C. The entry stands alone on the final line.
46 °C
